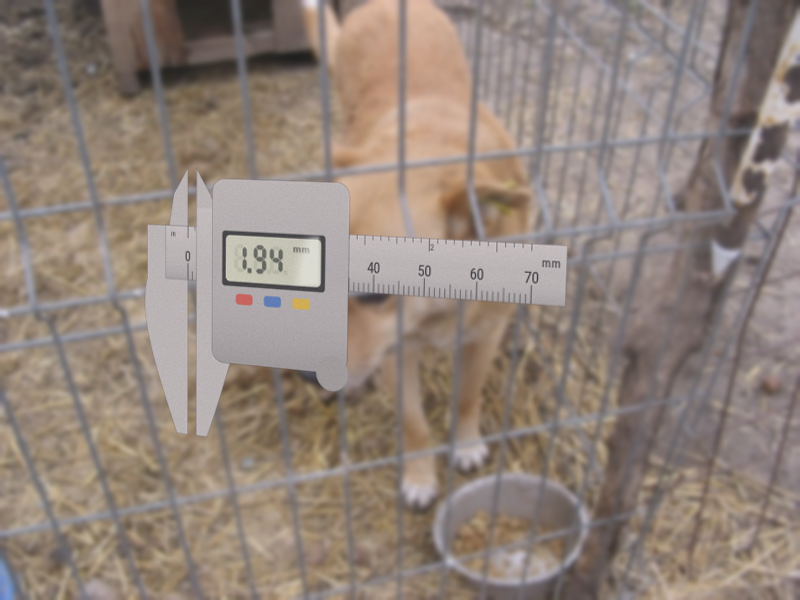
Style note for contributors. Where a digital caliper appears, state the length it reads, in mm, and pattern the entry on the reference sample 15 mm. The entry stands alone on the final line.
1.94 mm
